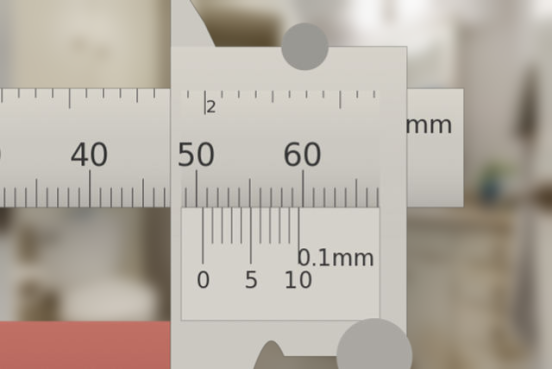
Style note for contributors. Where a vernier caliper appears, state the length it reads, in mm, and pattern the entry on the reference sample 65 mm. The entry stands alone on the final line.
50.6 mm
